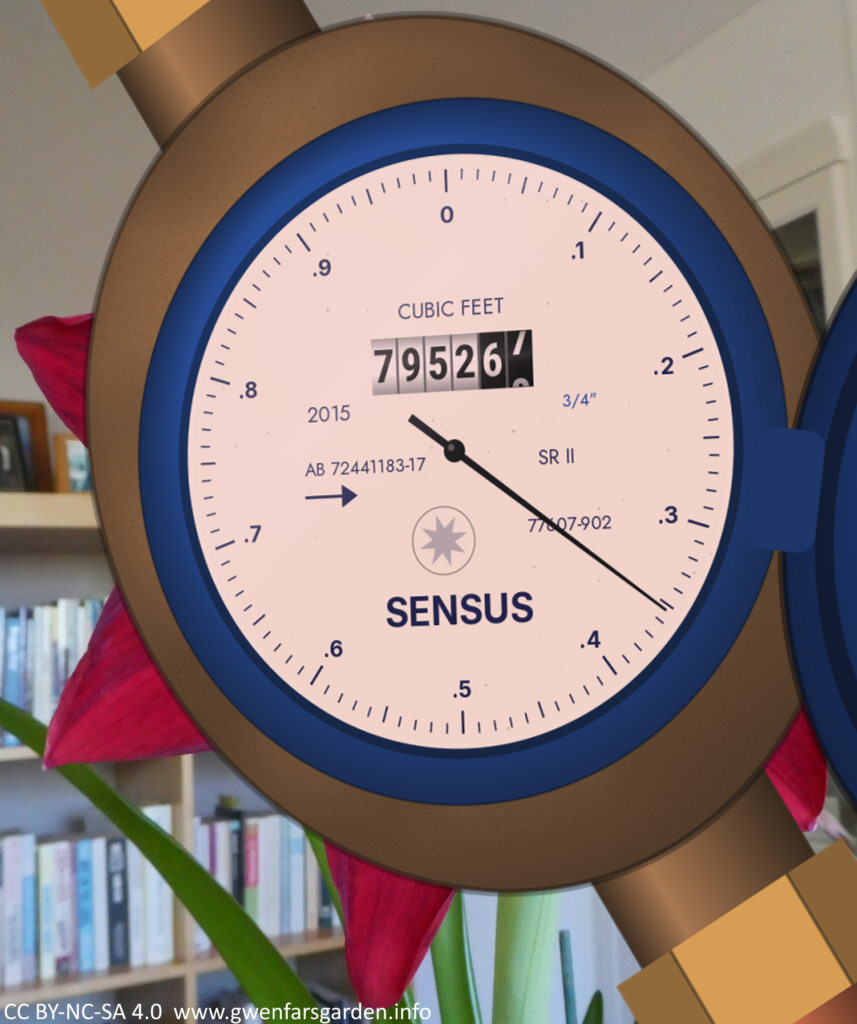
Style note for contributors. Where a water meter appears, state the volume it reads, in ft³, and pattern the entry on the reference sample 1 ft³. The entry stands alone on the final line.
795267.35 ft³
